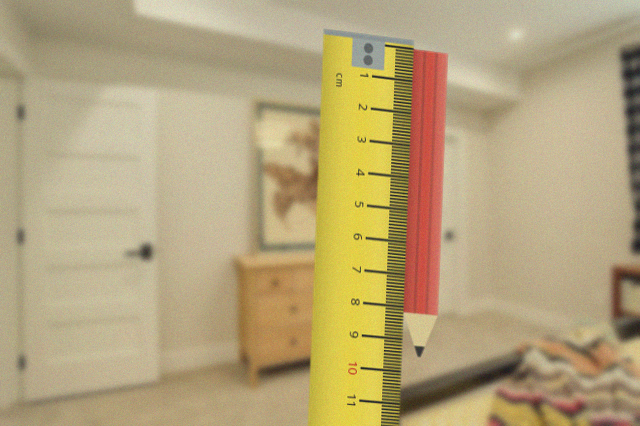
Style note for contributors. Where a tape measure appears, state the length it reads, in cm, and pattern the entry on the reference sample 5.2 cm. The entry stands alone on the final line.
9.5 cm
